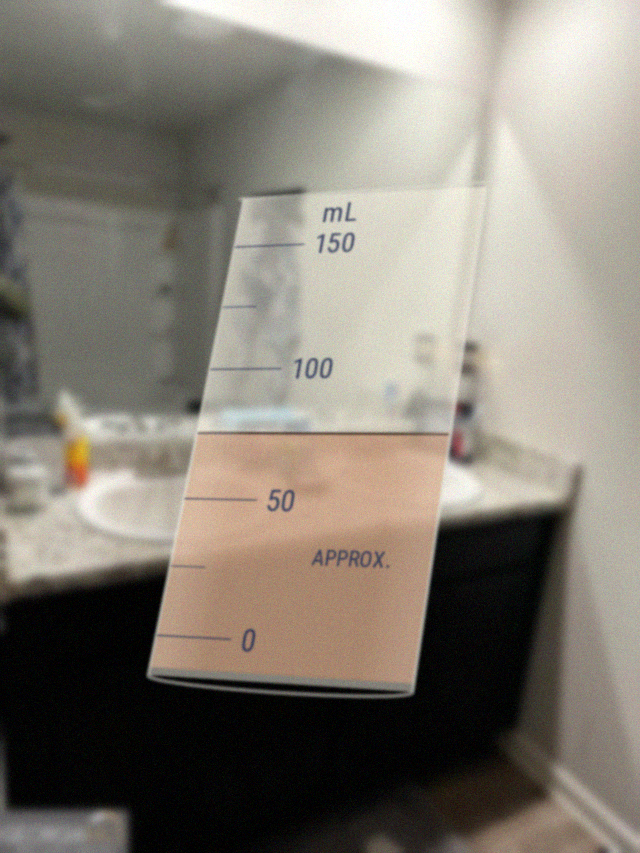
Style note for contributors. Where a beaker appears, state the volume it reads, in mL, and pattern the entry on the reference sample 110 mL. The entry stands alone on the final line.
75 mL
